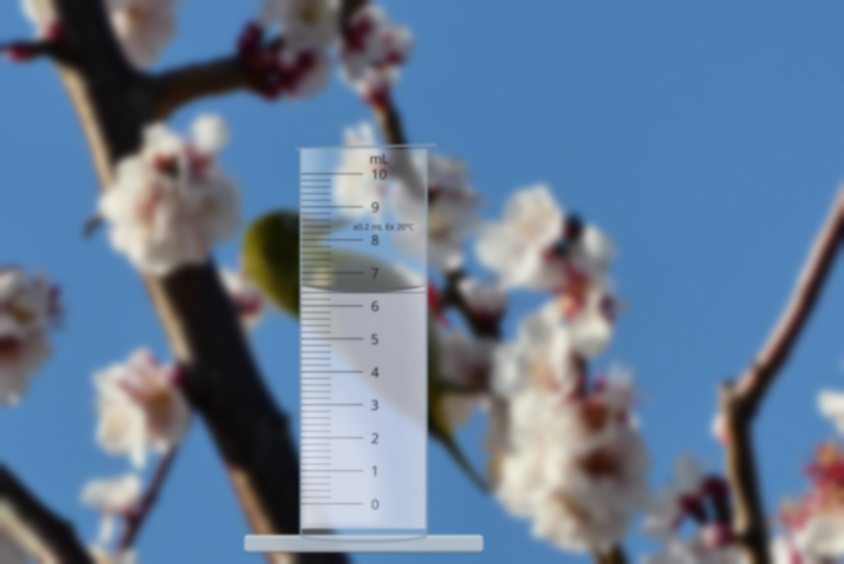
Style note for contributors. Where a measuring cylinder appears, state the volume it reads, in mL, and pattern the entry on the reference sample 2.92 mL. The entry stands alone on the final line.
6.4 mL
